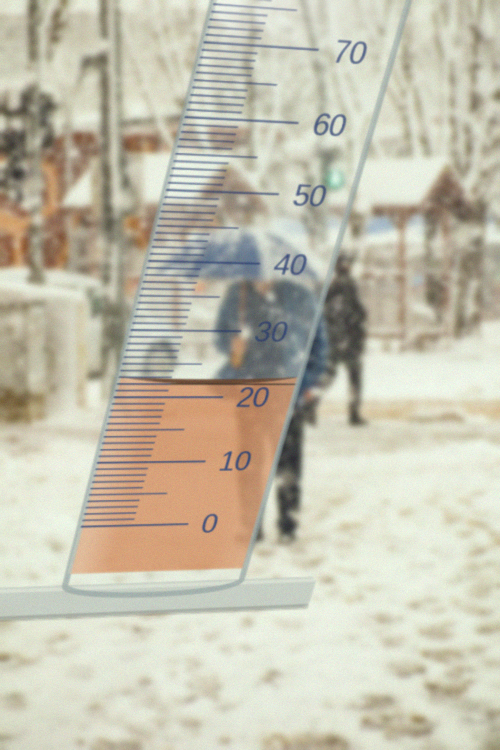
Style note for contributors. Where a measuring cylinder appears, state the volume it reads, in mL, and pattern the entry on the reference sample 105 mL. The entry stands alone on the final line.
22 mL
